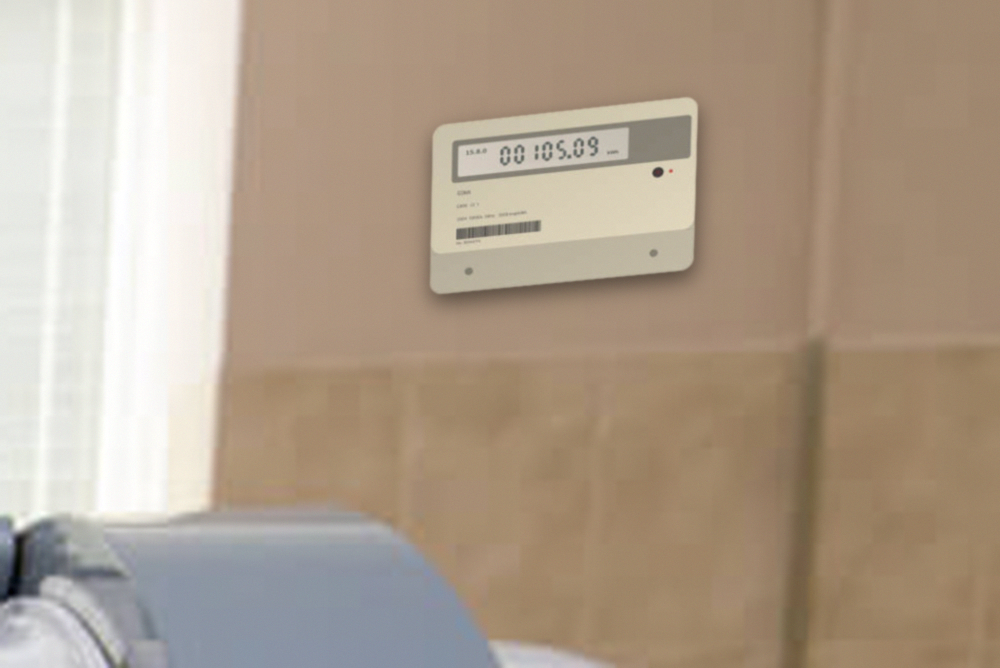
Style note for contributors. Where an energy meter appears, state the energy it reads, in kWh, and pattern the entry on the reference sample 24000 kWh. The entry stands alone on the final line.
105.09 kWh
